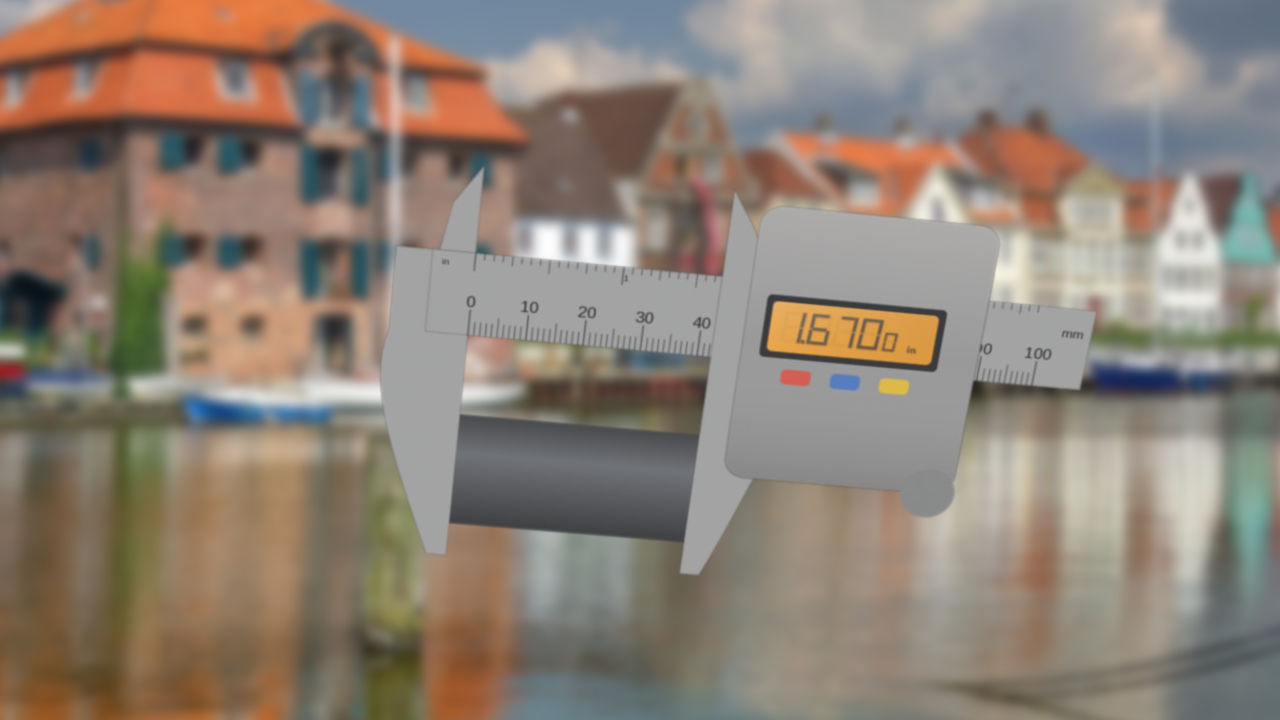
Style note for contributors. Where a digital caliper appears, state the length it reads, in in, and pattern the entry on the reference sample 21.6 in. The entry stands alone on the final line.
1.6700 in
